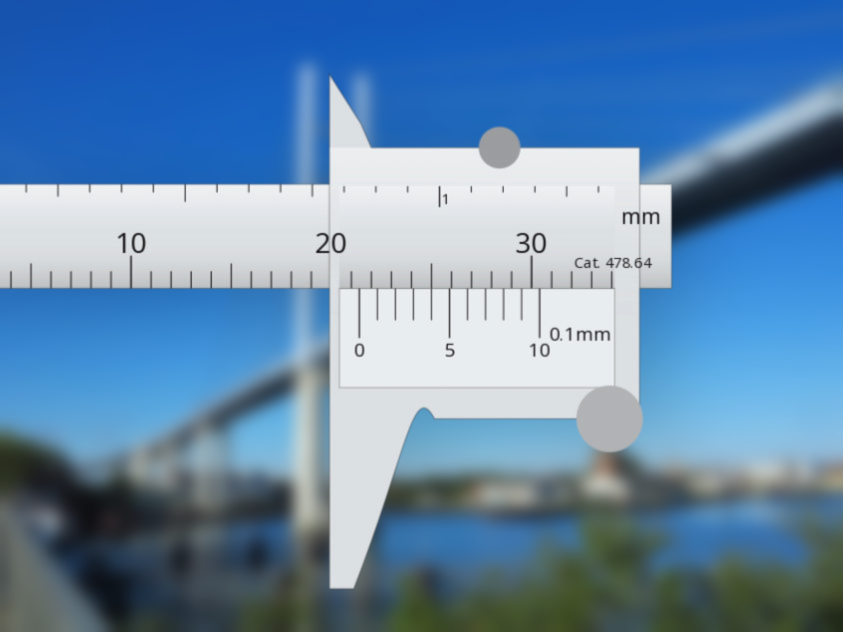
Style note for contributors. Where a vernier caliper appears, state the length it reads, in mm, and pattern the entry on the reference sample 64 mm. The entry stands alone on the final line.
21.4 mm
